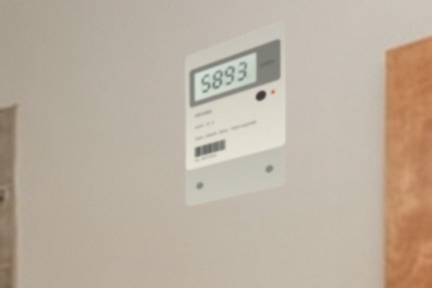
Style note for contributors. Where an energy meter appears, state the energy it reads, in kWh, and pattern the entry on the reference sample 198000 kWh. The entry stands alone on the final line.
5893 kWh
